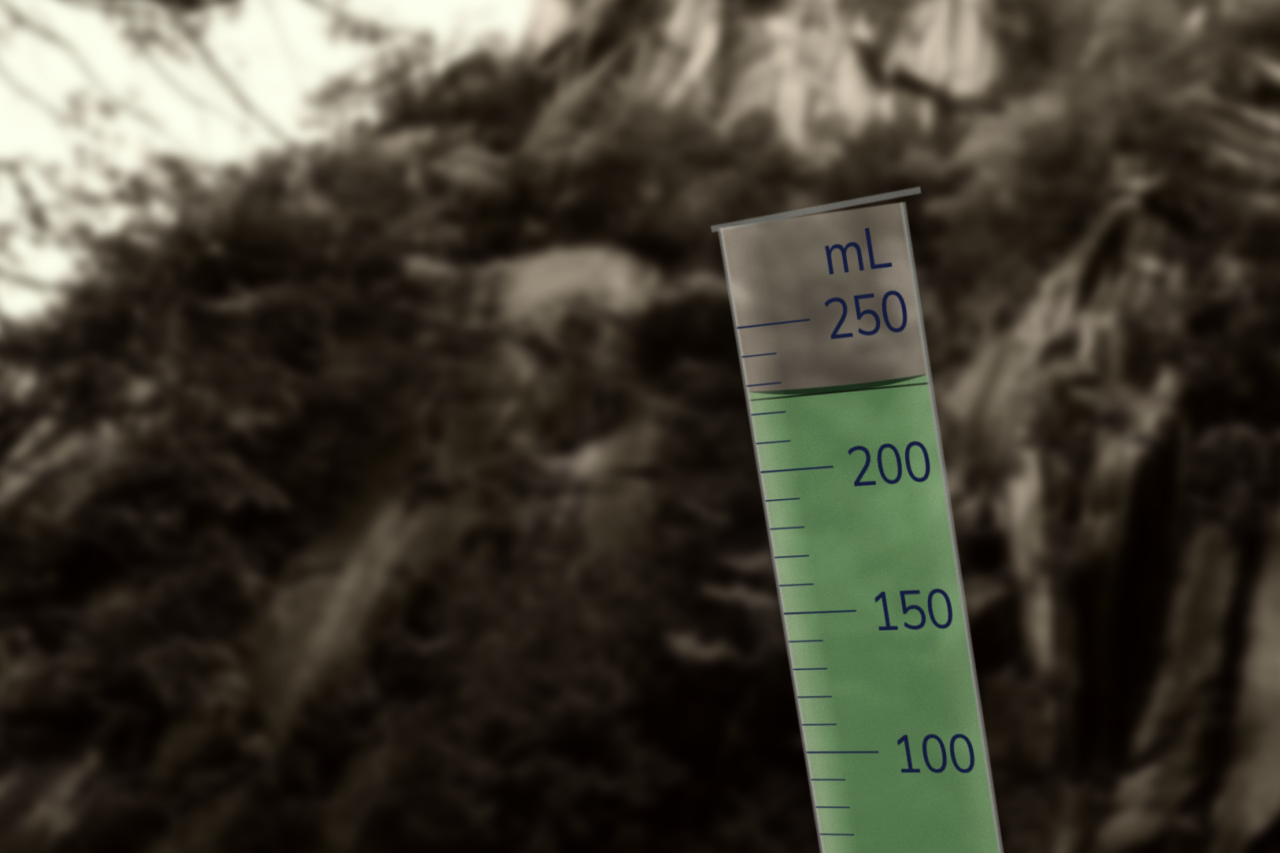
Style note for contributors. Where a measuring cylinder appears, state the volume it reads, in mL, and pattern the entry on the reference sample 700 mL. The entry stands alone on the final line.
225 mL
